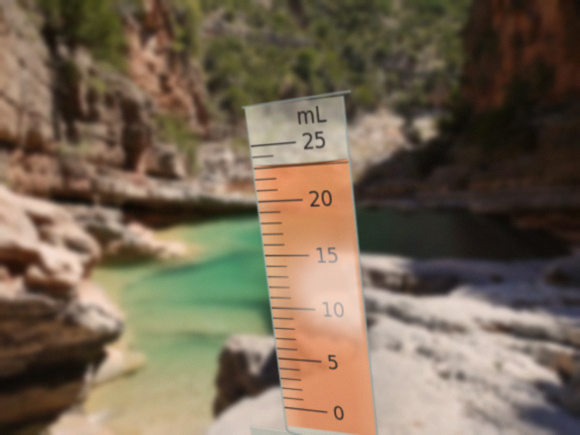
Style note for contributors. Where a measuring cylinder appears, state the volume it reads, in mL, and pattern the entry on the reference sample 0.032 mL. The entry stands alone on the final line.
23 mL
